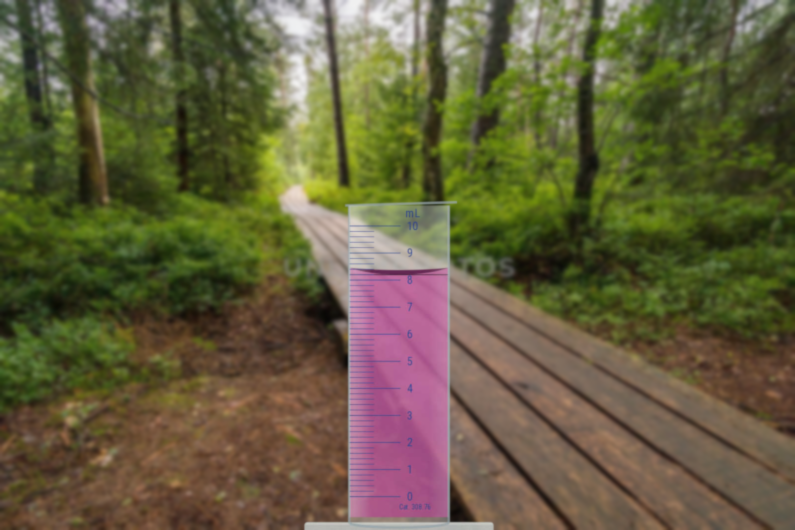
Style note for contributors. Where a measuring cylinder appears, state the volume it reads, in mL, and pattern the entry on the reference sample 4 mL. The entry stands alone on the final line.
8.2 mL
